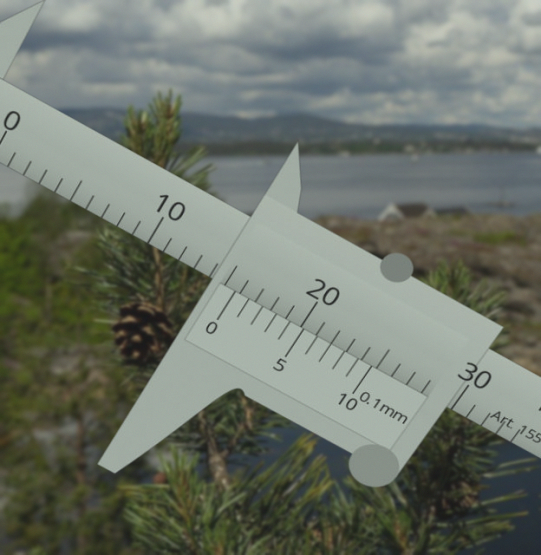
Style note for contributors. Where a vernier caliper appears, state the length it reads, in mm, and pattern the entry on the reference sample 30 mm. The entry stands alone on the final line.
15.7 mm
